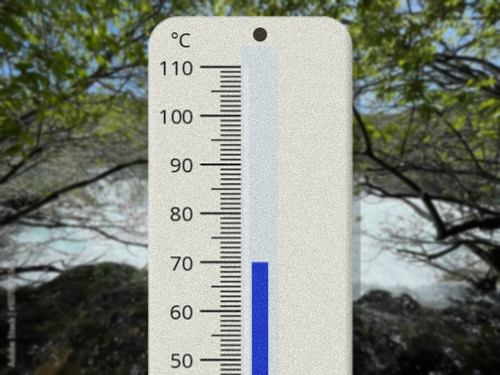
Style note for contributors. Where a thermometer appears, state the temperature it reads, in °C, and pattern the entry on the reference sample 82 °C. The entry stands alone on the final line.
70 °C
